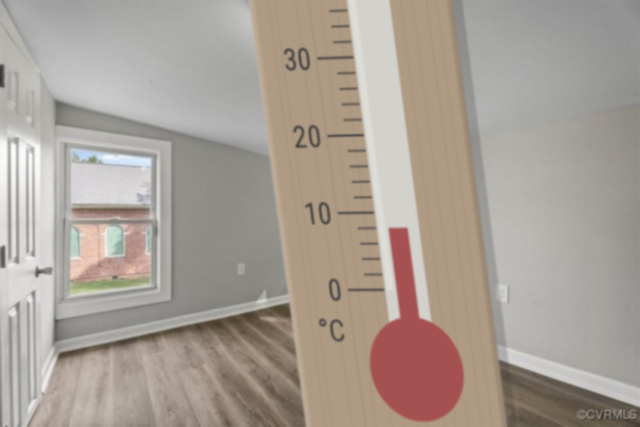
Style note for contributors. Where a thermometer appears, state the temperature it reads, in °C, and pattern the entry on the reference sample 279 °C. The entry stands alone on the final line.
8 °C
